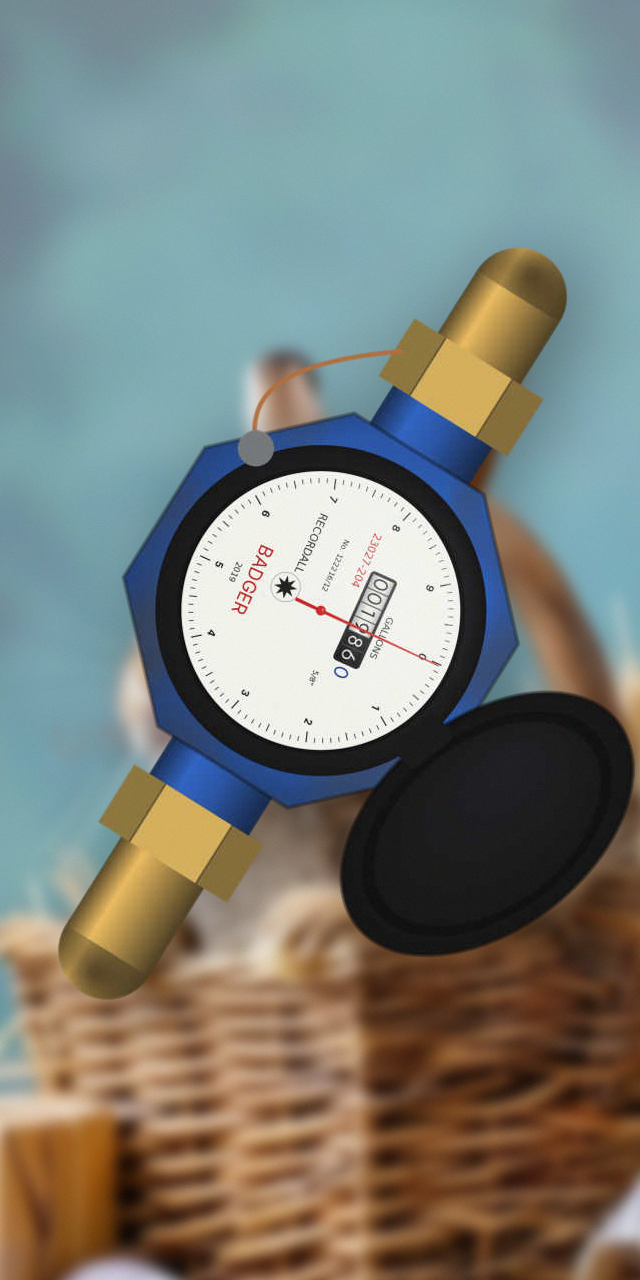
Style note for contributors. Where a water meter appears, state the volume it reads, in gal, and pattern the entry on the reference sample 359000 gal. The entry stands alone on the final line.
19860.0 gal
